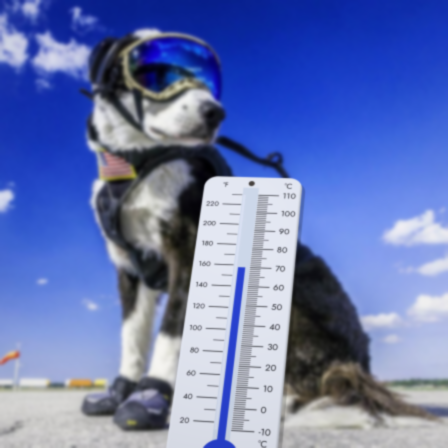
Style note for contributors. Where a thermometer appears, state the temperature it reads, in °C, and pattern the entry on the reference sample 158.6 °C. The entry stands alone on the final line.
70 °C
